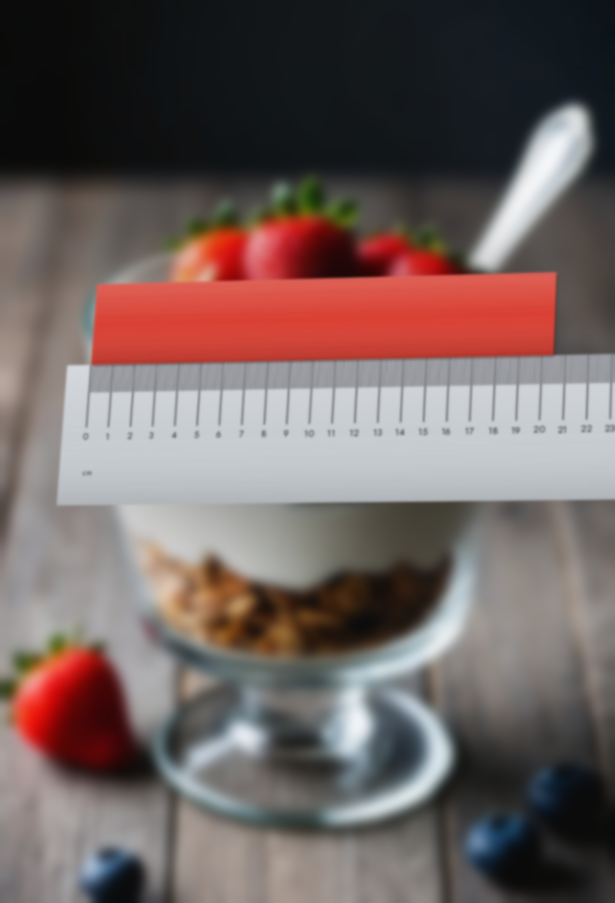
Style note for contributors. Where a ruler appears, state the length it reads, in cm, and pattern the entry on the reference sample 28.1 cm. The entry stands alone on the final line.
20.5 cm
